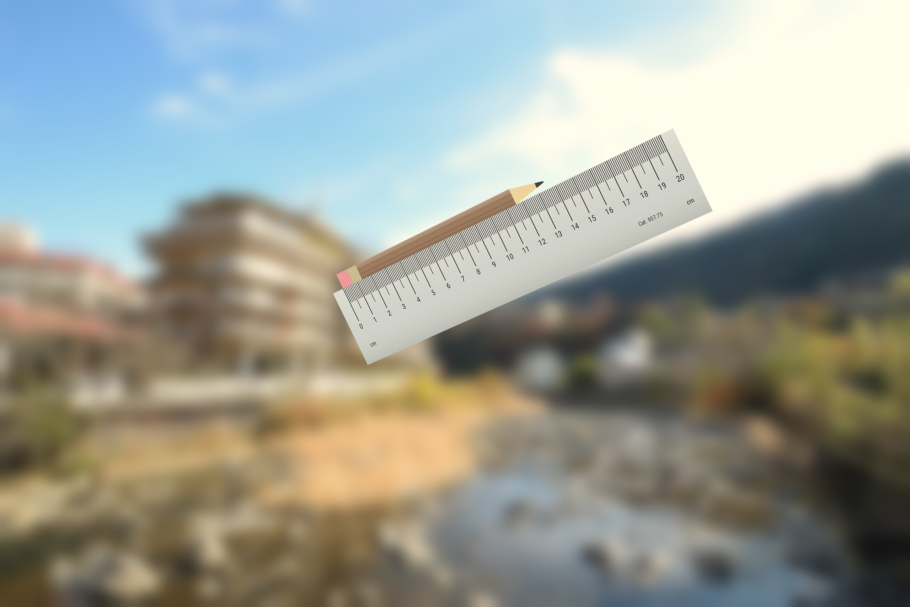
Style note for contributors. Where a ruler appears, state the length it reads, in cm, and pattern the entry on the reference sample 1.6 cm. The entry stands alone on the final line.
13.5 cm
